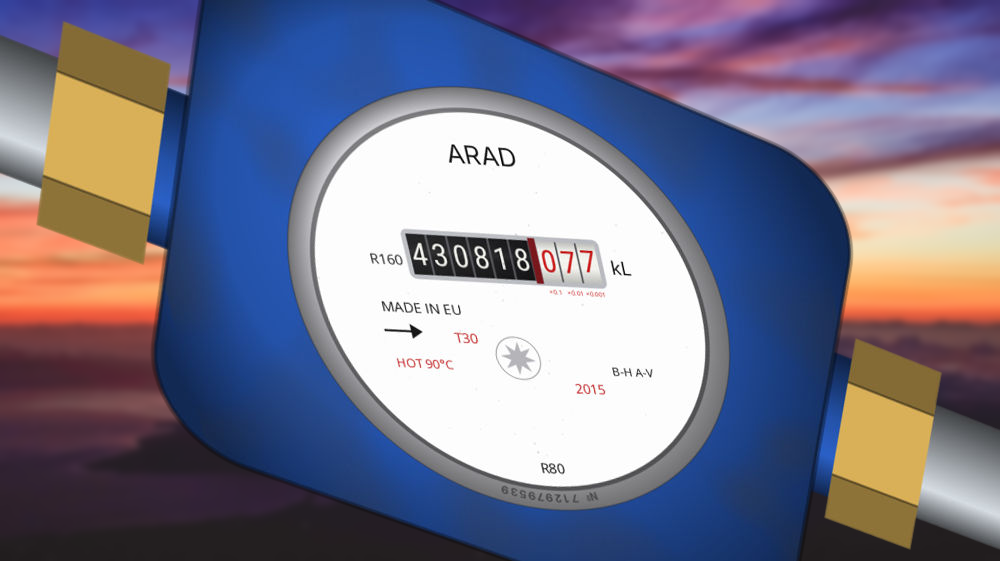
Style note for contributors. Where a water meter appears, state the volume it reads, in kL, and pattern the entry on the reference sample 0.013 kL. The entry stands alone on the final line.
430818.077 kL
